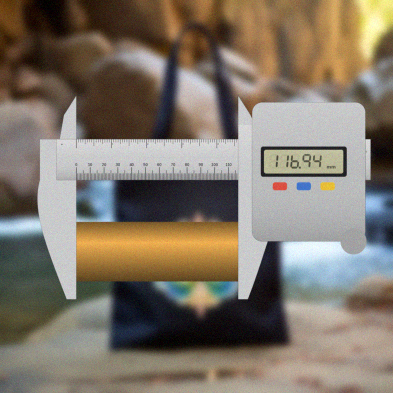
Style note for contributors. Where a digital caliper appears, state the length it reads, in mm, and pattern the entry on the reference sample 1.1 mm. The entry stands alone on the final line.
116.94 mm
